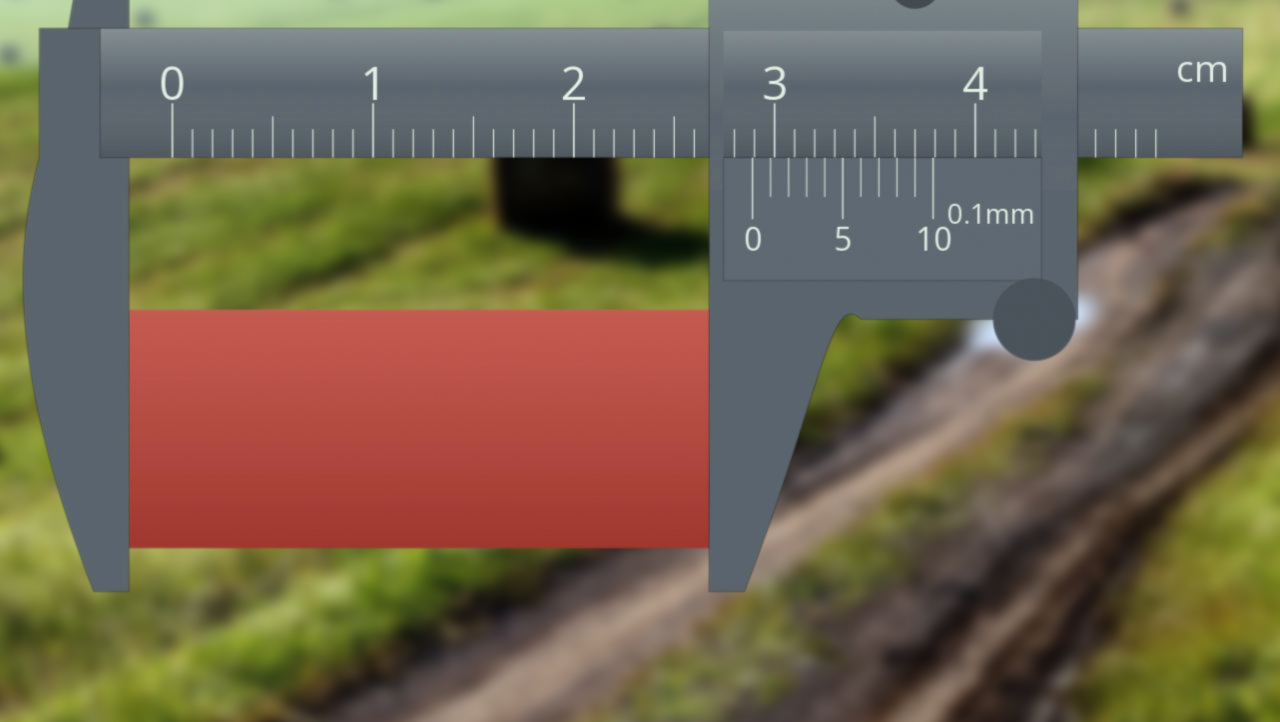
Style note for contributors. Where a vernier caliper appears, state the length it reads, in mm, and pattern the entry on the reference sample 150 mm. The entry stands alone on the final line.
28.9 mm
